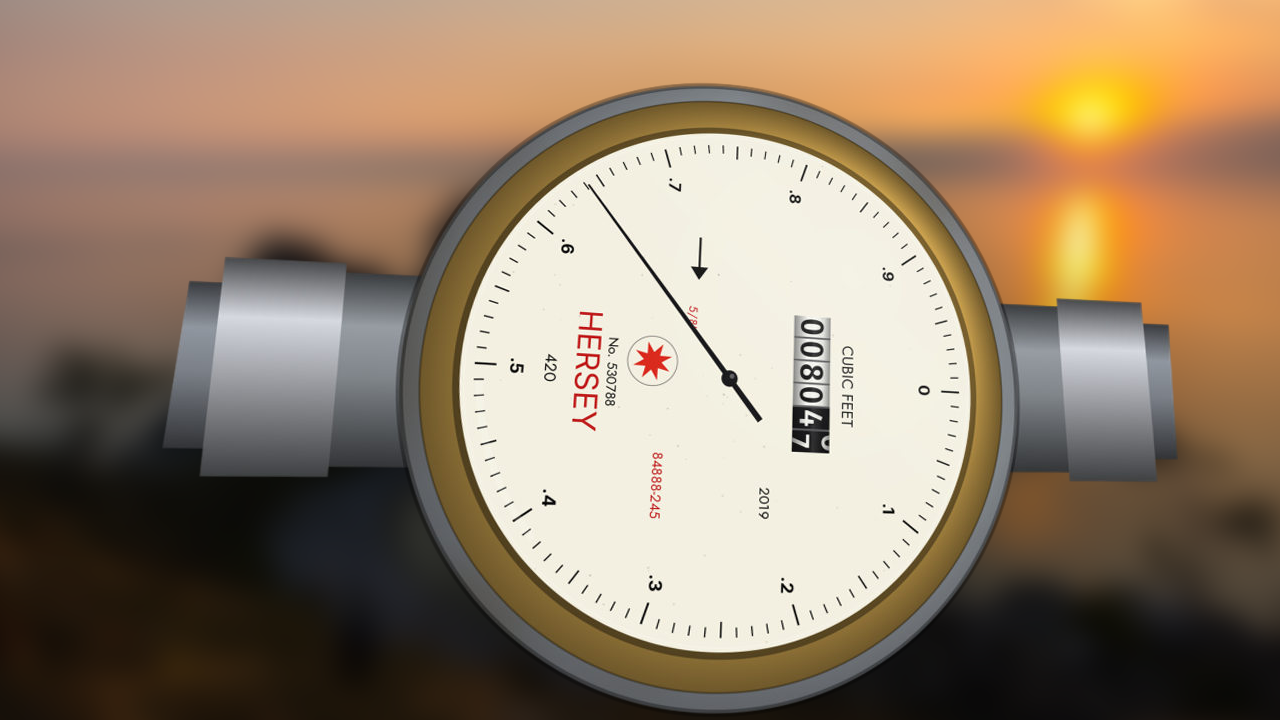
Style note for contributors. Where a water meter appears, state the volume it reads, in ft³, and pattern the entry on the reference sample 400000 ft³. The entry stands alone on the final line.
8046.64 ft³
